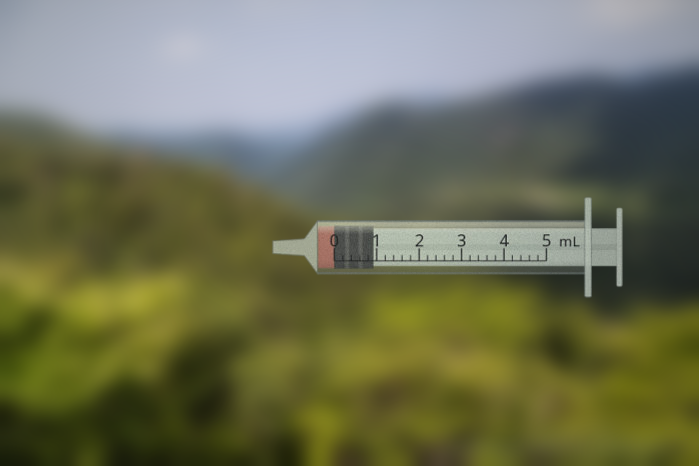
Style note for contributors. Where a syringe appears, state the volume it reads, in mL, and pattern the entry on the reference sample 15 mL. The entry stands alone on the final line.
0 mL
